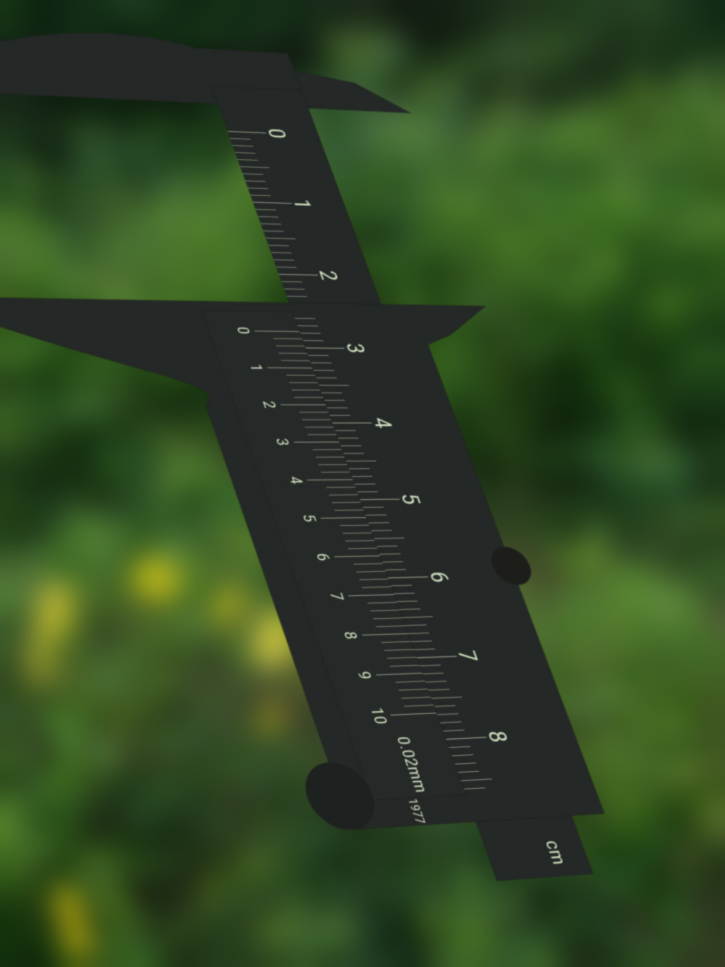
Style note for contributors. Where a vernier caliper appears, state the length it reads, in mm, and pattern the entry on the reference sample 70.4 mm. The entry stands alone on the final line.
27.8 mm
